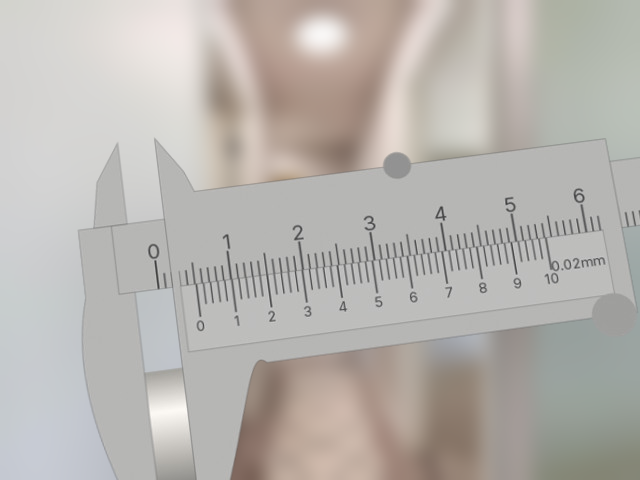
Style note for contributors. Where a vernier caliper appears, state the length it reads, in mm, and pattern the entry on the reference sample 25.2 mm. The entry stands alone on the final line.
5.2 mm
